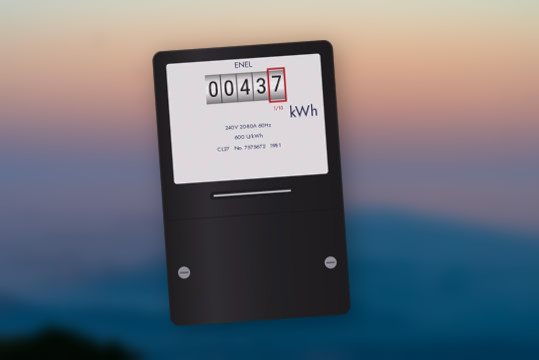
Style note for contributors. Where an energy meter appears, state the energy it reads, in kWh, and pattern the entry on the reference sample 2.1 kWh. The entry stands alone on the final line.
43.7 kWh
